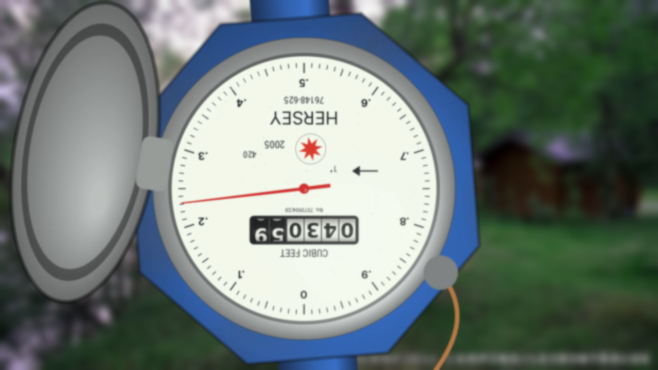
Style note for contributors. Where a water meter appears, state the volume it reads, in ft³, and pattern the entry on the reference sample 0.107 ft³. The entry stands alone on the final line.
43059.23 ft³
